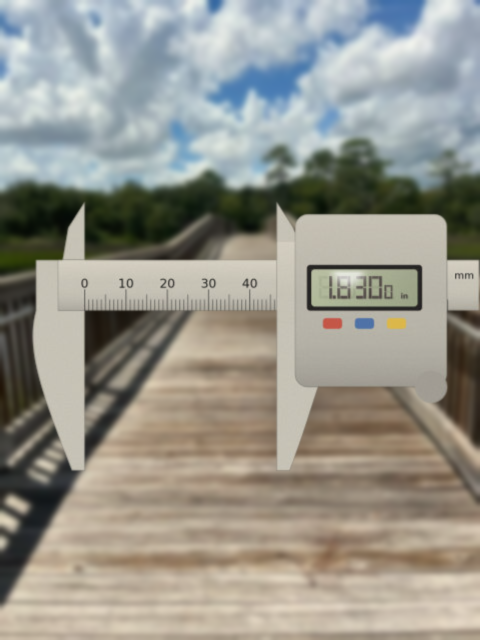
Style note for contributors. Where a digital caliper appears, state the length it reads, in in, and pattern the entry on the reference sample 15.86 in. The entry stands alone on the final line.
1.8300 in
